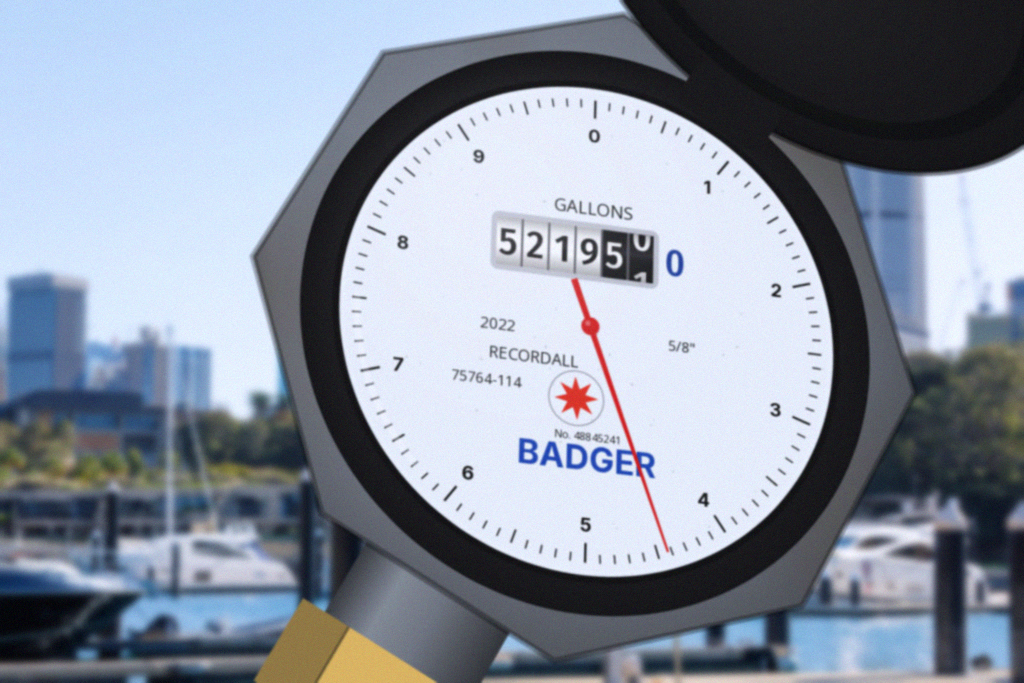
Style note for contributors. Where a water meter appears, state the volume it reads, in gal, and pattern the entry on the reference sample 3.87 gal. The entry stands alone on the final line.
5219504.4 gal
